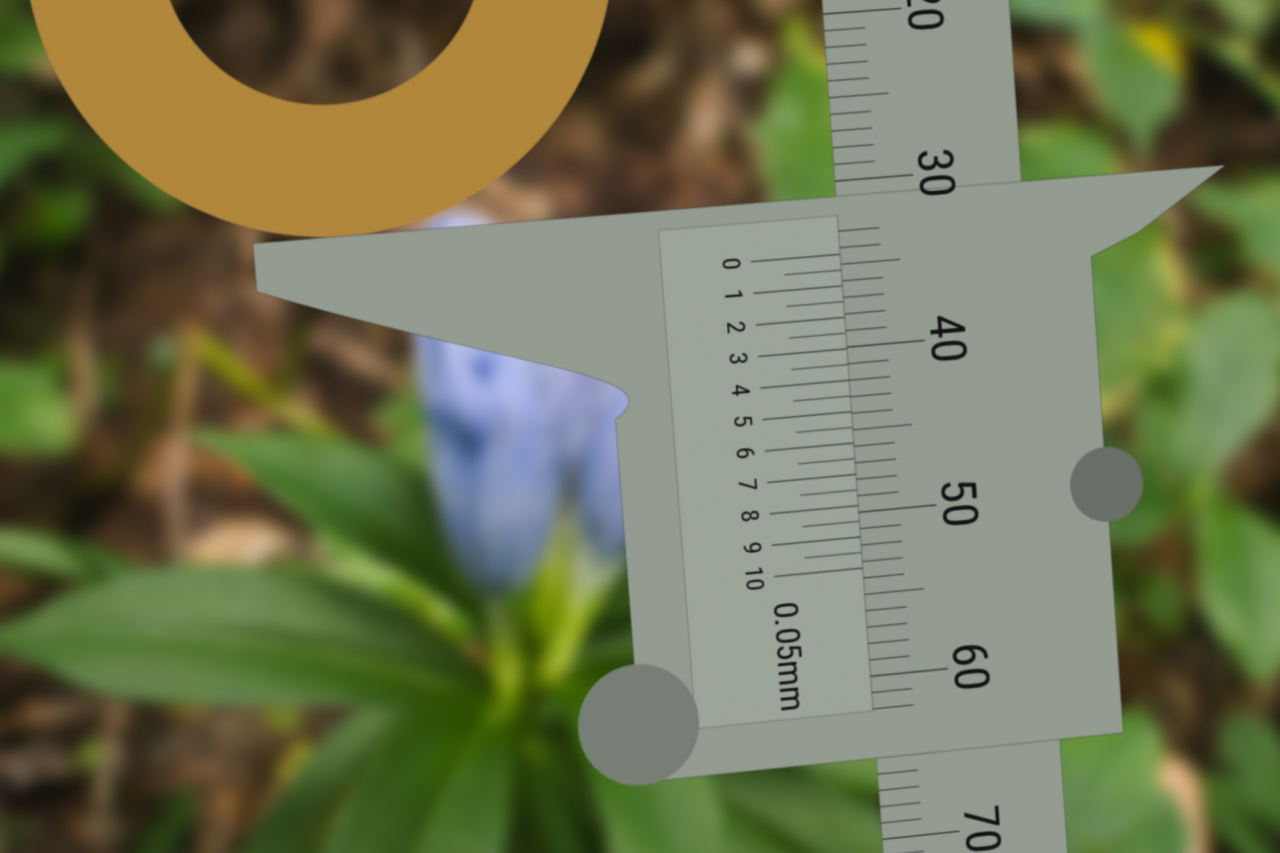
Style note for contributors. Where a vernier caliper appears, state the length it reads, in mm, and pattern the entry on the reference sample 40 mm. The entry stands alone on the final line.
34.4 mm
